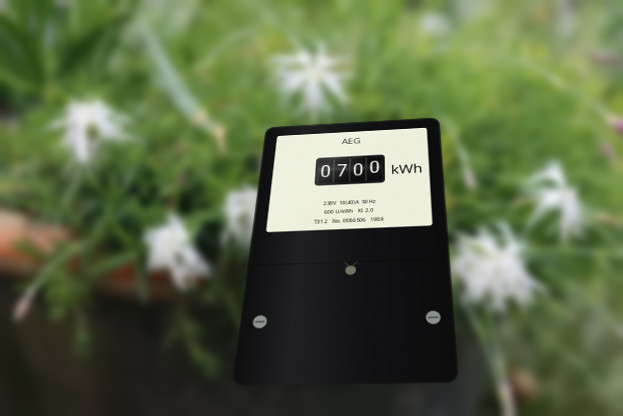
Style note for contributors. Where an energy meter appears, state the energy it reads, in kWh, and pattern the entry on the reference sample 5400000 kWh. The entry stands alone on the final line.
700 kWh
